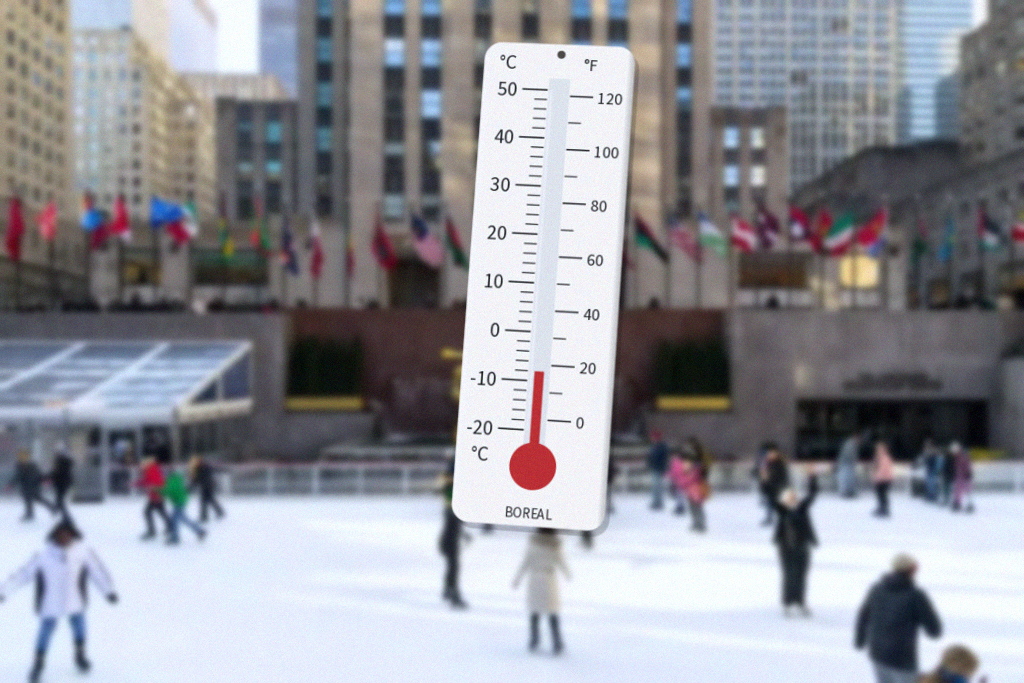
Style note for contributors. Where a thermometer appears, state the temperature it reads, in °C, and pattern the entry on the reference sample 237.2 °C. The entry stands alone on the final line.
-8 °C
